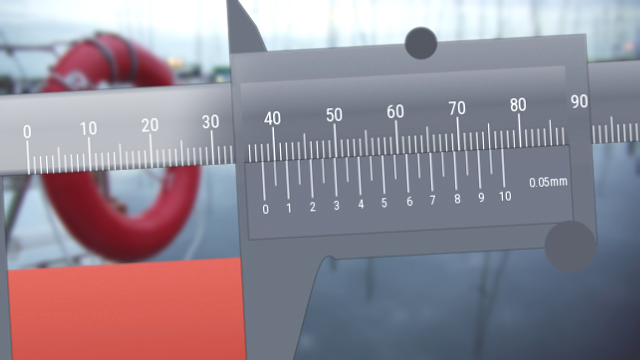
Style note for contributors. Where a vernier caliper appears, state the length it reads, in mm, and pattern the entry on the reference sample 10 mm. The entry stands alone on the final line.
38.0 mm
